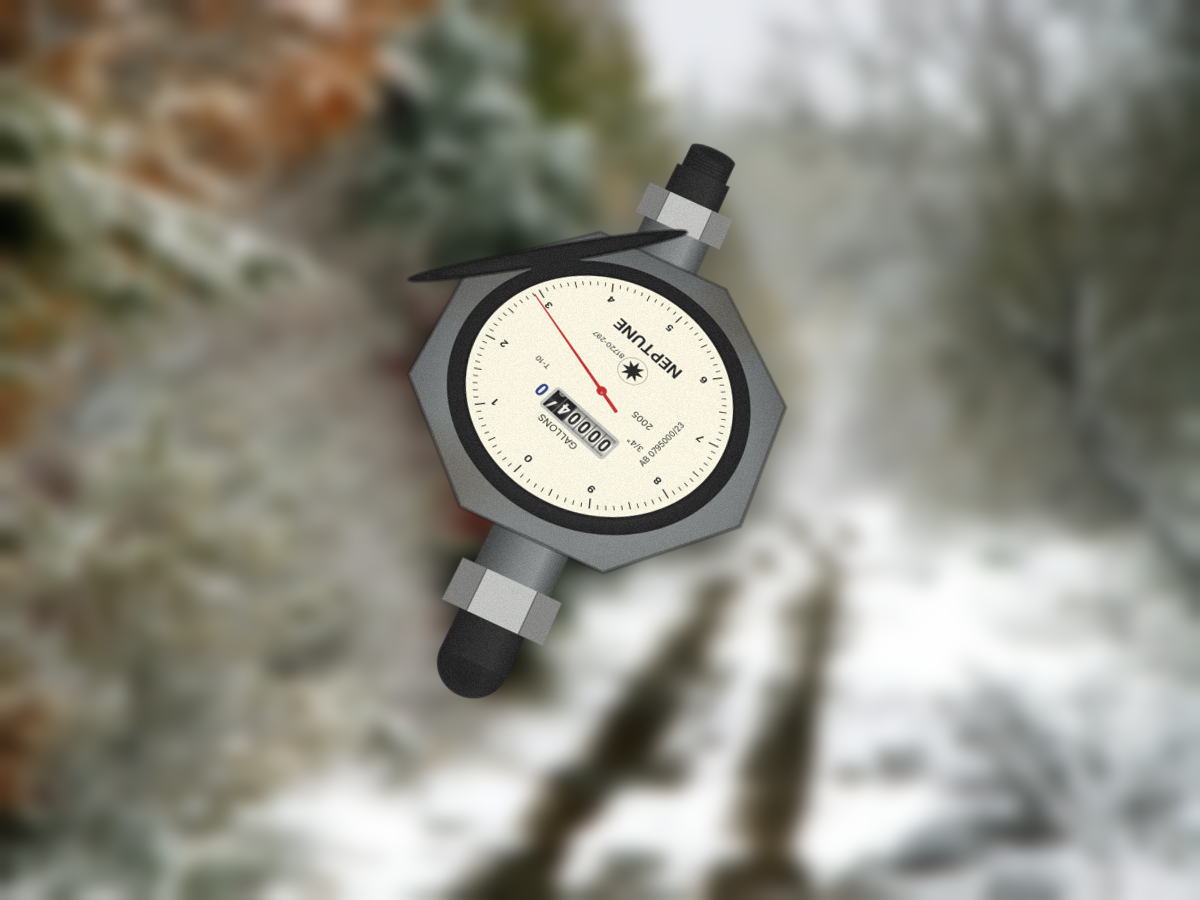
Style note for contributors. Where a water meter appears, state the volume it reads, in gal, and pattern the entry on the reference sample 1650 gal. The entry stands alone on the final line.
472.9 gal
